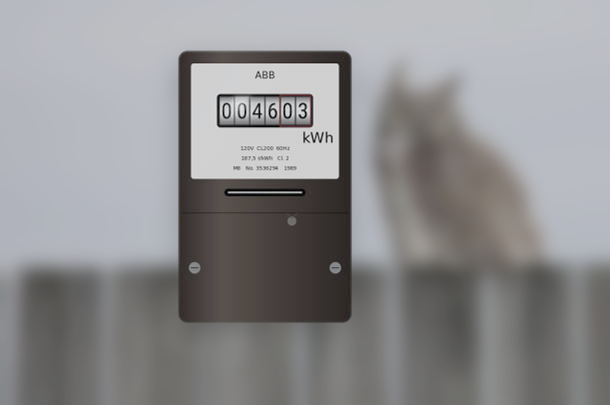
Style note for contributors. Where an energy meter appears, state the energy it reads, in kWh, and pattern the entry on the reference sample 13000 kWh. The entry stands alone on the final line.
46.03 kWh
